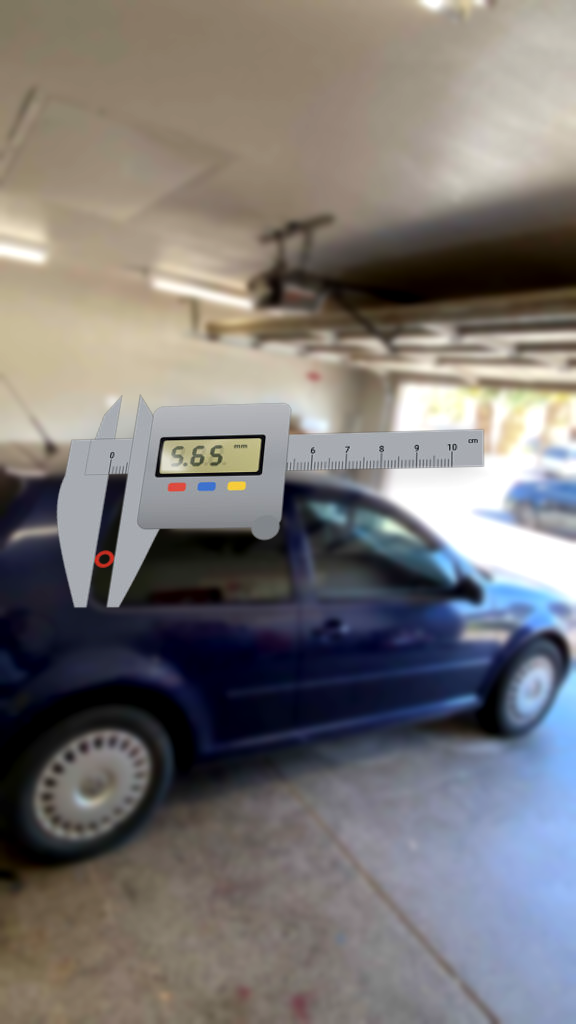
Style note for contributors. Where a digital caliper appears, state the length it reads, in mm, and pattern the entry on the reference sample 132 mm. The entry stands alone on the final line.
5.65 mm
